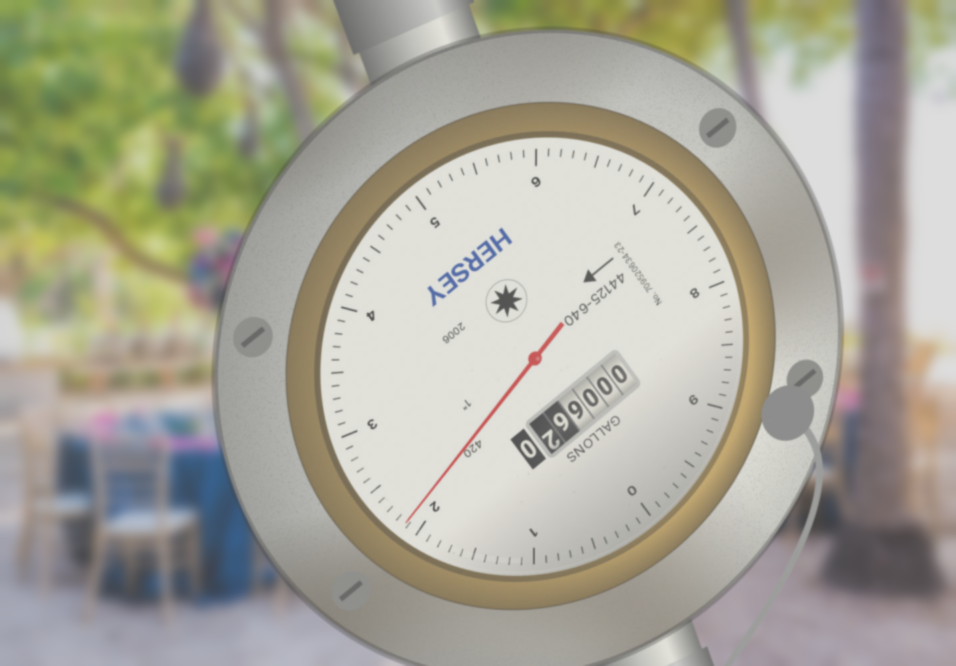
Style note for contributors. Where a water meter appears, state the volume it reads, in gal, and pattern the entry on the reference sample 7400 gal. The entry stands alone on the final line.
6622.1 gal
